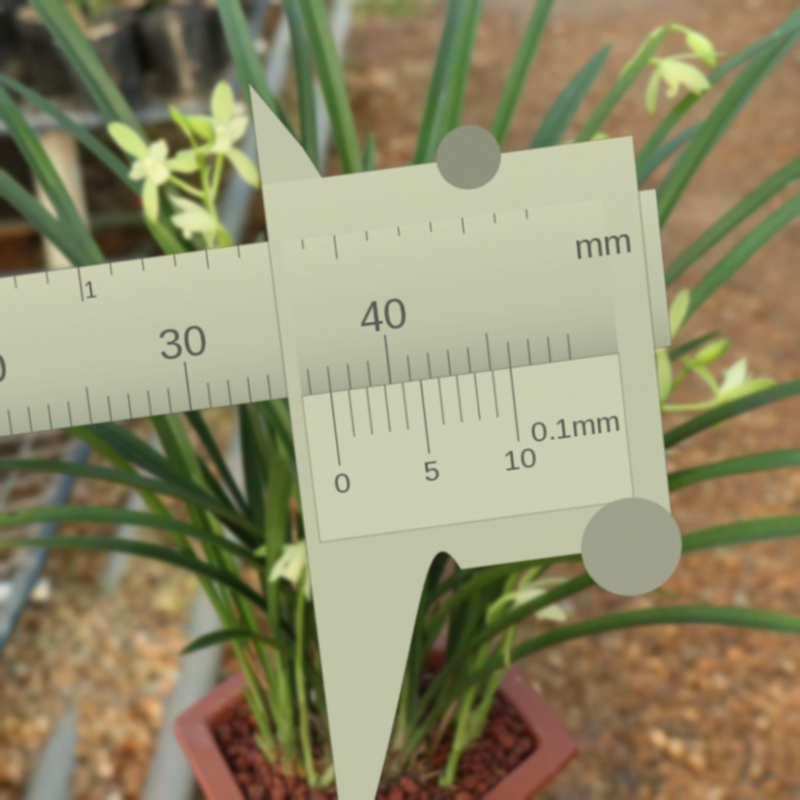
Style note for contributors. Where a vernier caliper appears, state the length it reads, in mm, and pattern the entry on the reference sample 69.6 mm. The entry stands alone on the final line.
37.0 mm
